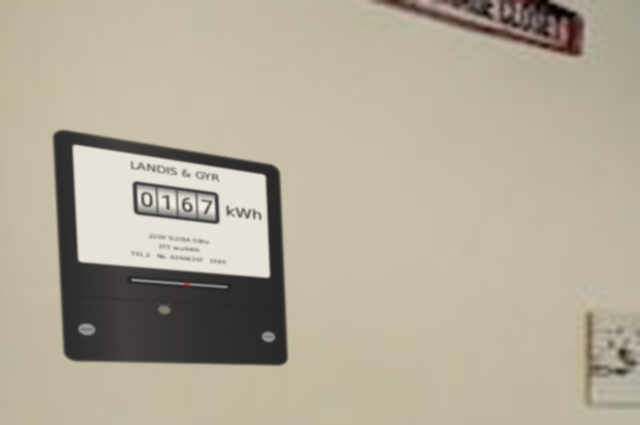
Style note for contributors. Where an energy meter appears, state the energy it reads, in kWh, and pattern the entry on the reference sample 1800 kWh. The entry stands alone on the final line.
167 kWh
